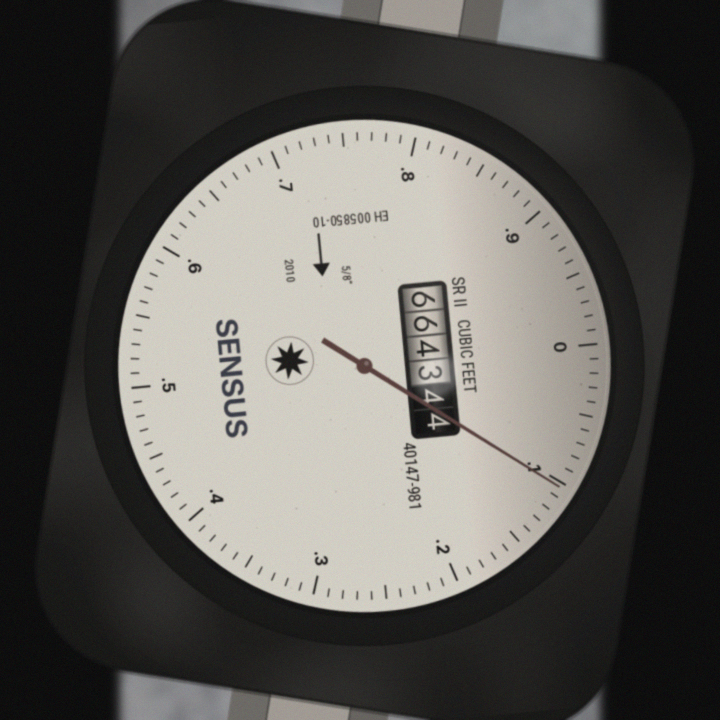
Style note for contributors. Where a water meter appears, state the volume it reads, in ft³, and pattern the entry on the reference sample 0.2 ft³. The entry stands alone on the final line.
664344.10 ft³
